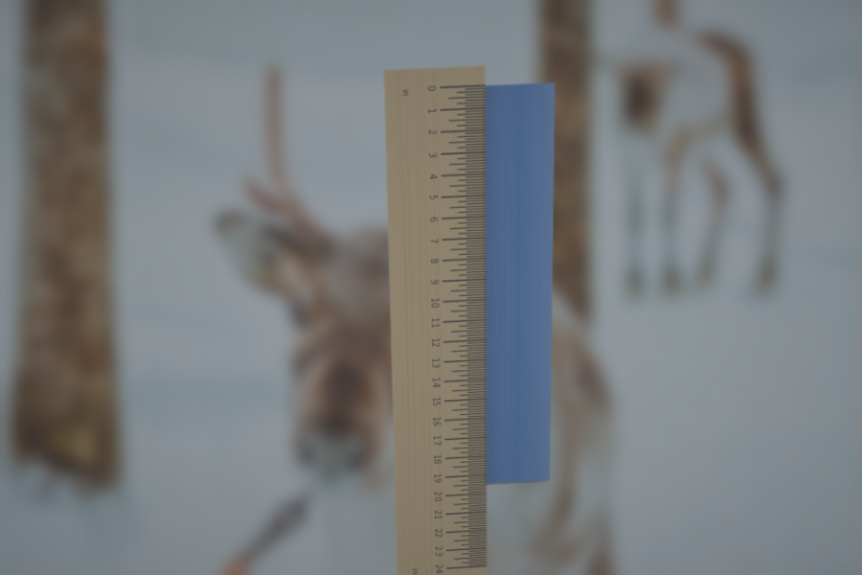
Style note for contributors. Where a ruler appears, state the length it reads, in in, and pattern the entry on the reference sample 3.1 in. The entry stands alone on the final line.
19.5 in
